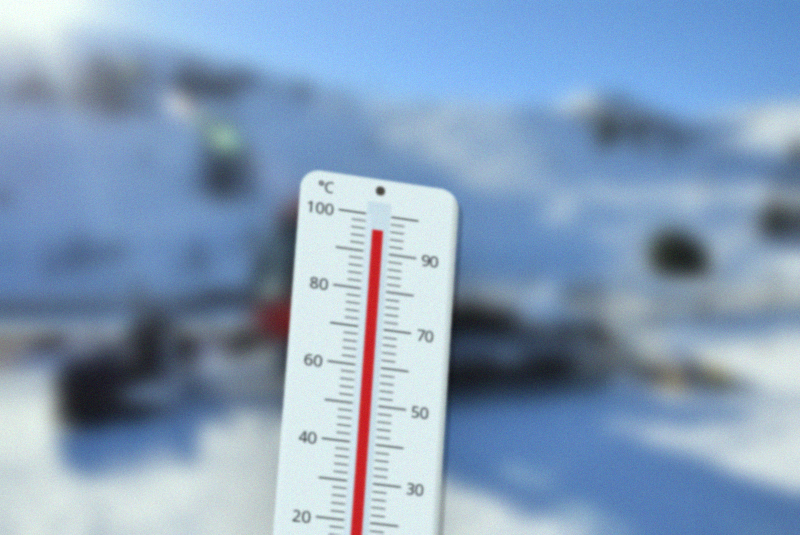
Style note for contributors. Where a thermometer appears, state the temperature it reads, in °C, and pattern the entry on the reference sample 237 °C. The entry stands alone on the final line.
96 °C
